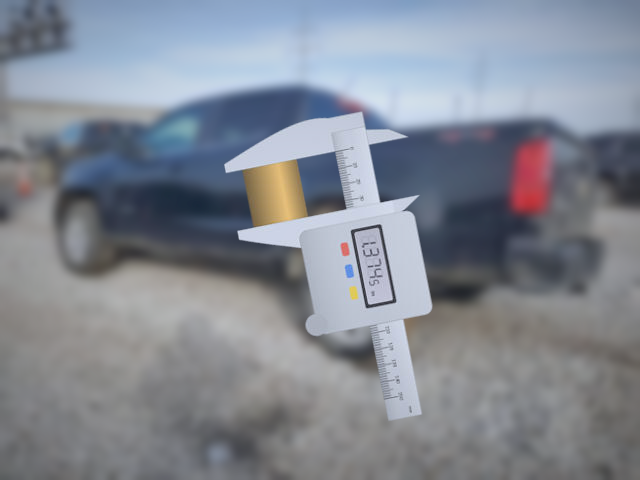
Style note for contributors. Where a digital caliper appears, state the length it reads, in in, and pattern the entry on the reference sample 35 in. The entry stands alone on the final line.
1.3745 in
